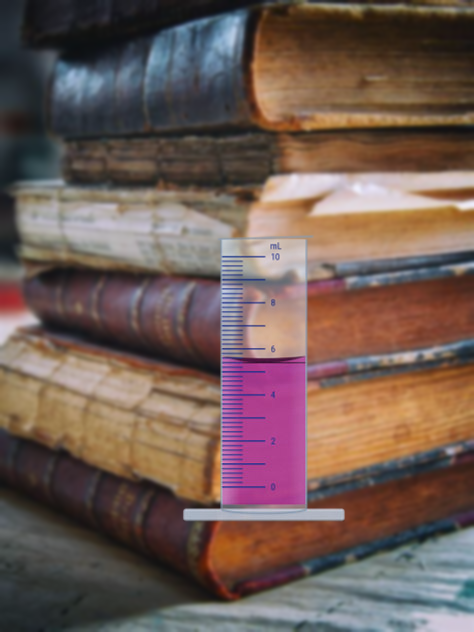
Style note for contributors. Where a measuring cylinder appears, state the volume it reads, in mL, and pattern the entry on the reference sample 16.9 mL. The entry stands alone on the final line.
5.4 mL
